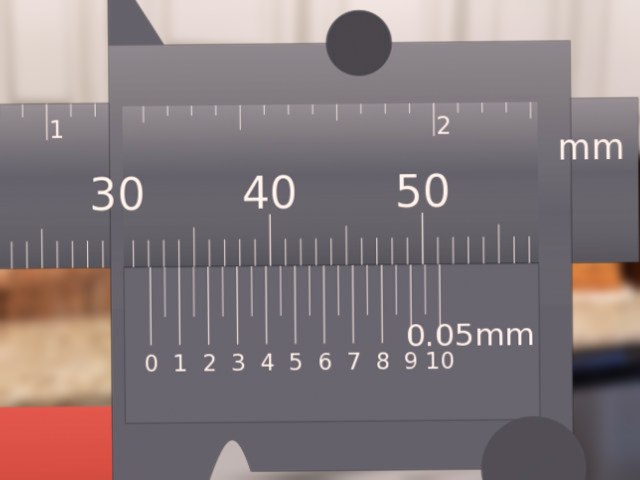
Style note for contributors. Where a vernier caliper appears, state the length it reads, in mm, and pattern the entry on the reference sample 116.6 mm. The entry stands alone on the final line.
32.1 mm
